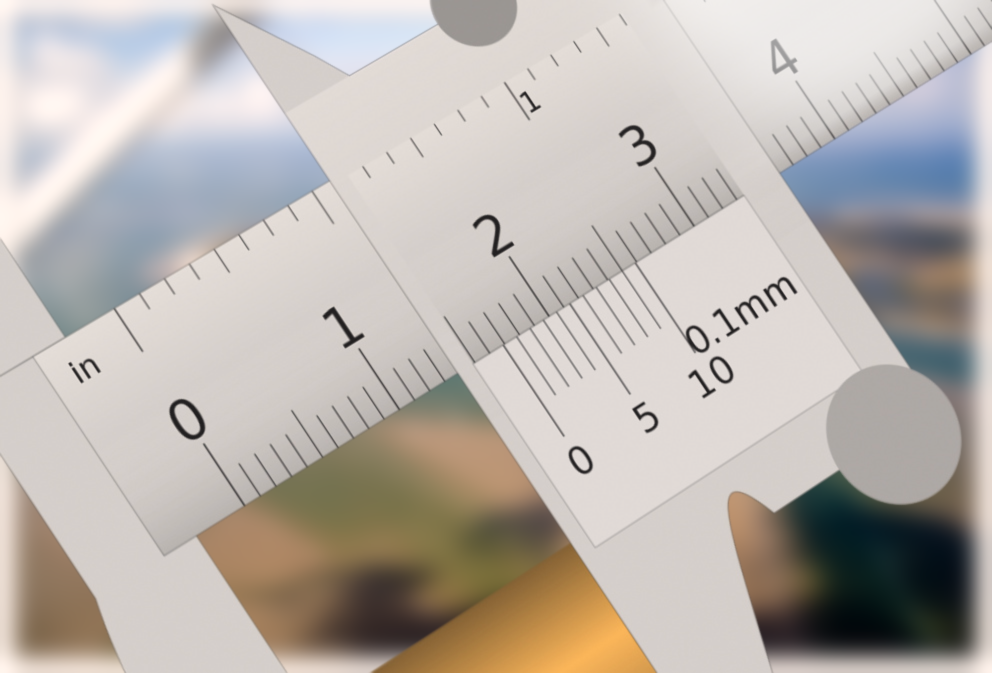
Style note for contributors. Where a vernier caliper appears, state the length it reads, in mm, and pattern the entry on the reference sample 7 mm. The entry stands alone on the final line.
16.9 mm
